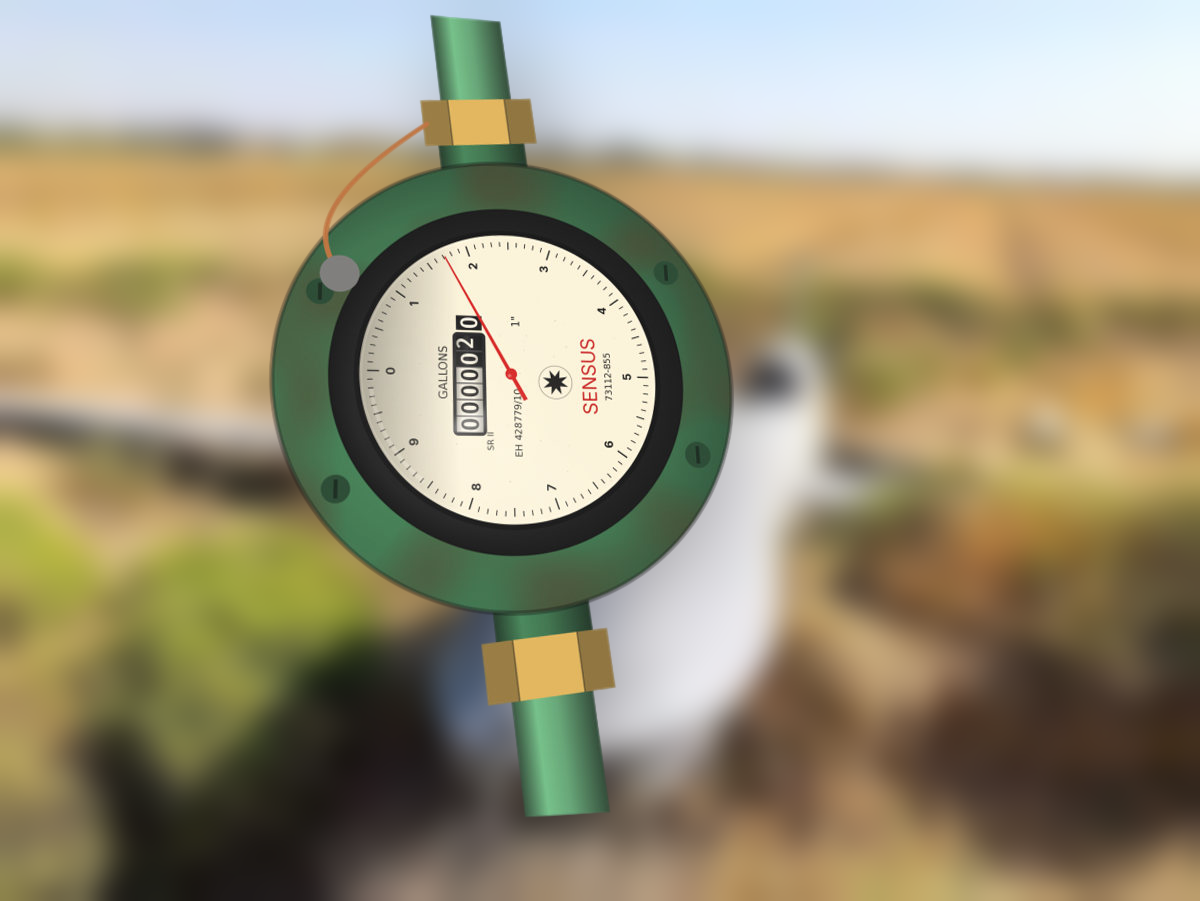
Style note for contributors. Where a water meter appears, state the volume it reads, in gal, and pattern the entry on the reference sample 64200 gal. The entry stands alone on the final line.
21.7 gal
